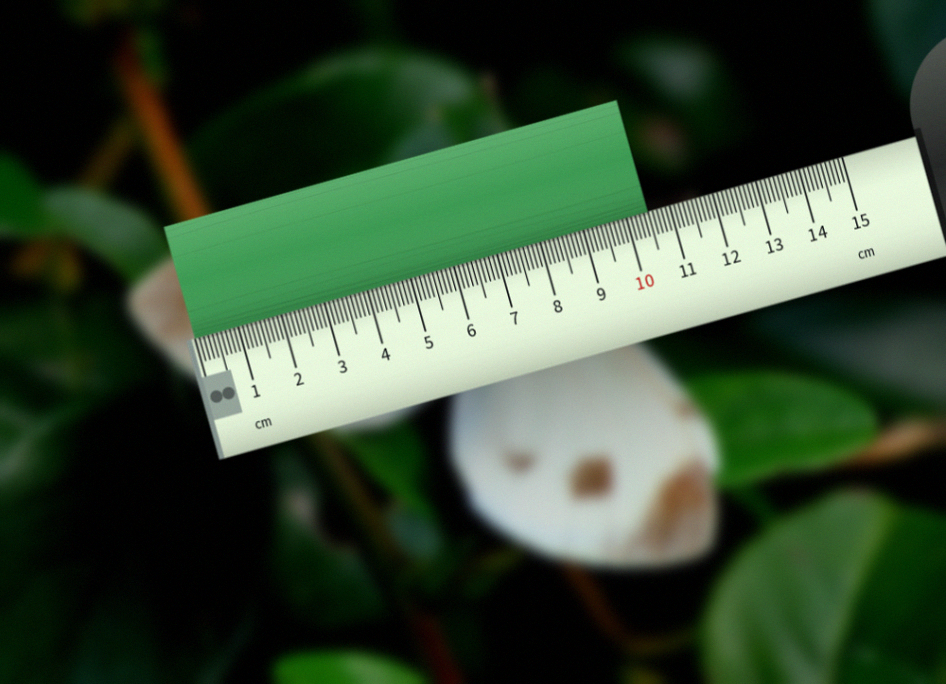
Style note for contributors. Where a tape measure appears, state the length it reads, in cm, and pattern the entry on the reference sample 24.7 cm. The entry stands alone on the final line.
10.5 cm
